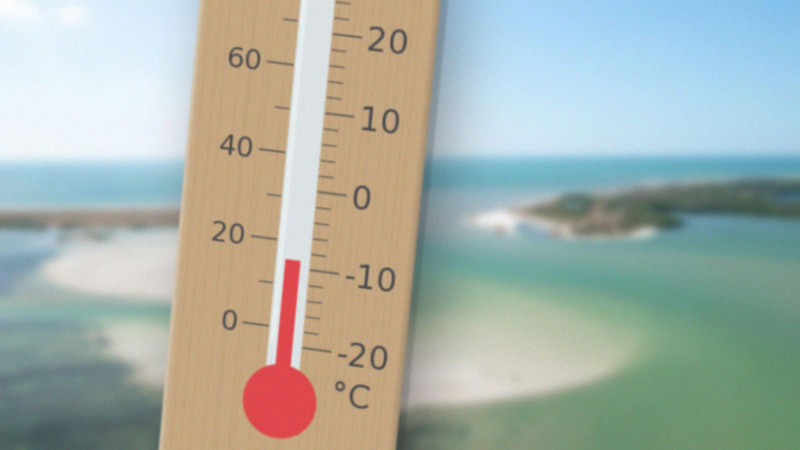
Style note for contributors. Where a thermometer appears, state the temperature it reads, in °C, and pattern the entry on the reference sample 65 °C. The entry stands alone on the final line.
-9 °C
